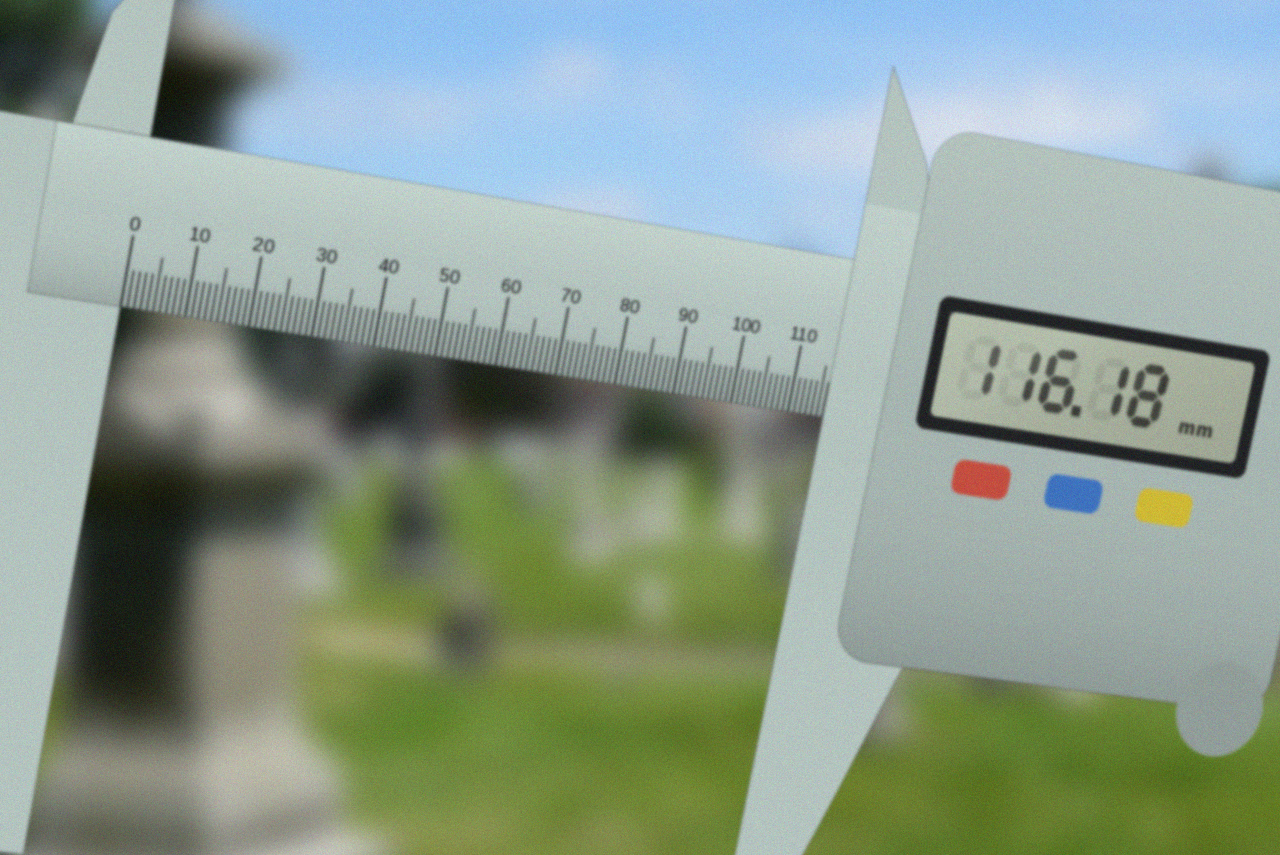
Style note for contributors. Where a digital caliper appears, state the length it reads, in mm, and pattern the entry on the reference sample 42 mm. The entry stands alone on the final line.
116.18 mm
